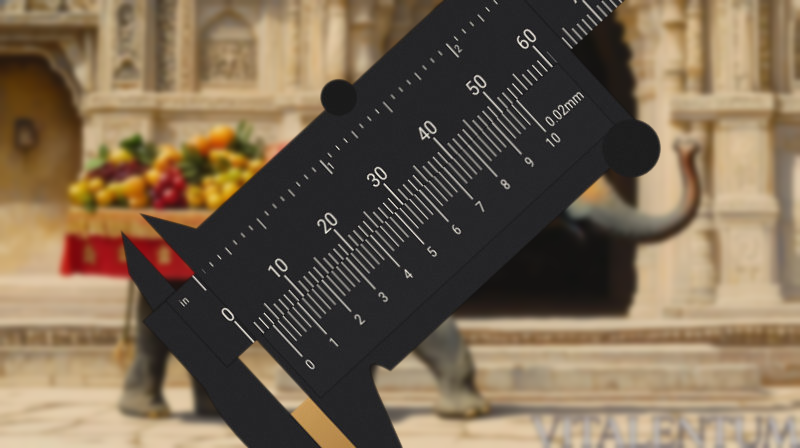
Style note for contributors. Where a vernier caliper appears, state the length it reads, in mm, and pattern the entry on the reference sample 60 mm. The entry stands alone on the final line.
3.8 mm
